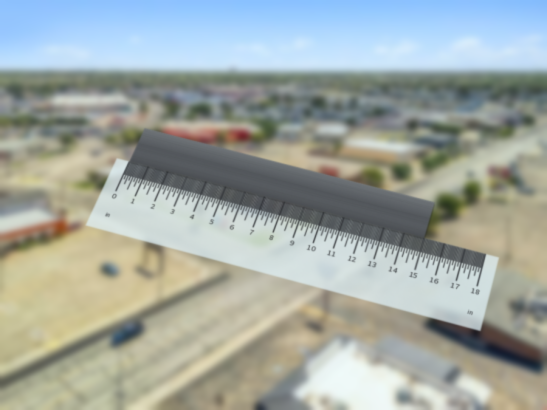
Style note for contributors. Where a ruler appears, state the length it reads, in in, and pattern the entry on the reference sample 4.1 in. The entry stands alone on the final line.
15 in
